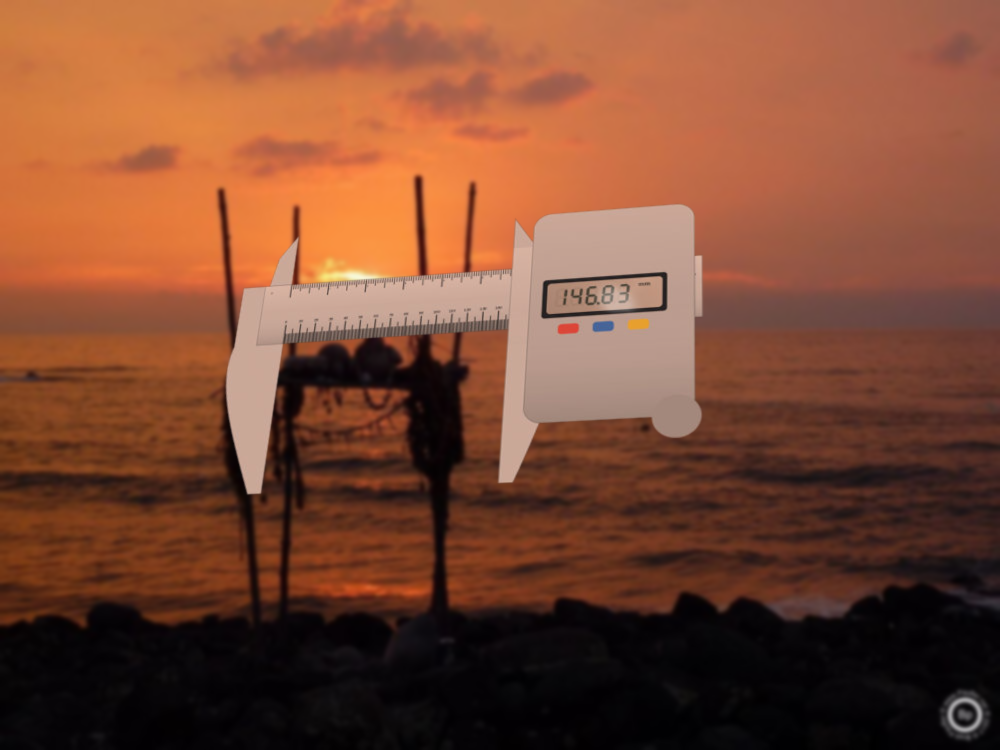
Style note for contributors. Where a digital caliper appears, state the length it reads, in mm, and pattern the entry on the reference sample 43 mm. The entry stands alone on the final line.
146.83 mm
